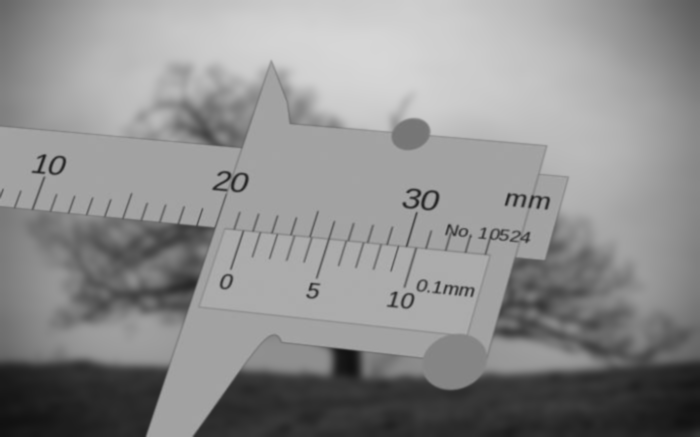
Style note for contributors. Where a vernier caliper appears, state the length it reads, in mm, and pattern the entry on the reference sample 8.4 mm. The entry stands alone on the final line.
21.5 mm
